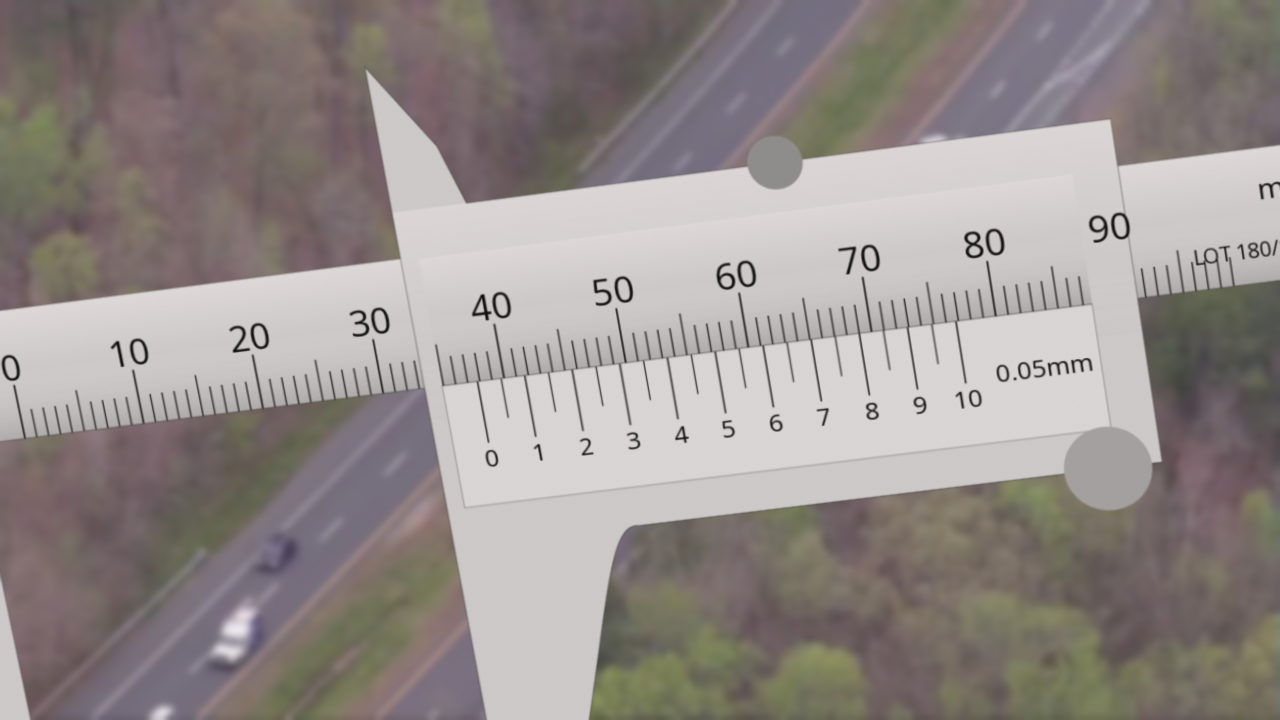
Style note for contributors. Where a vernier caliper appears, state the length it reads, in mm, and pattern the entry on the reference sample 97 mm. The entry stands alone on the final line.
37.8 mm
